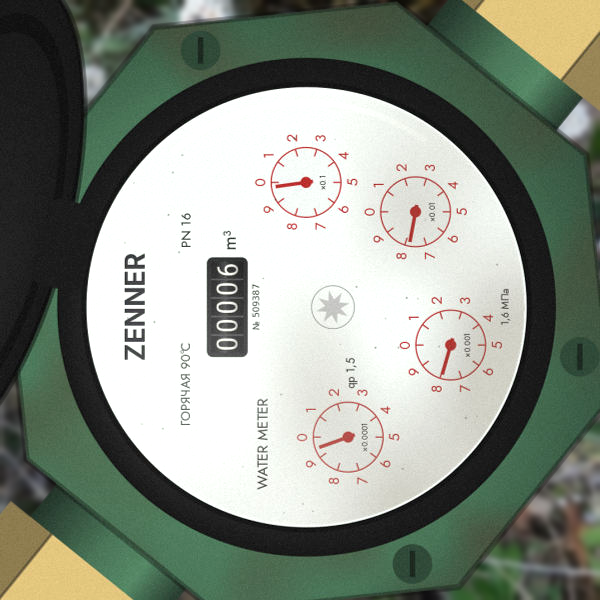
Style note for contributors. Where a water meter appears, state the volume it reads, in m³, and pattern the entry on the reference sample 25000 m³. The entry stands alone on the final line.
5.9779 m³
